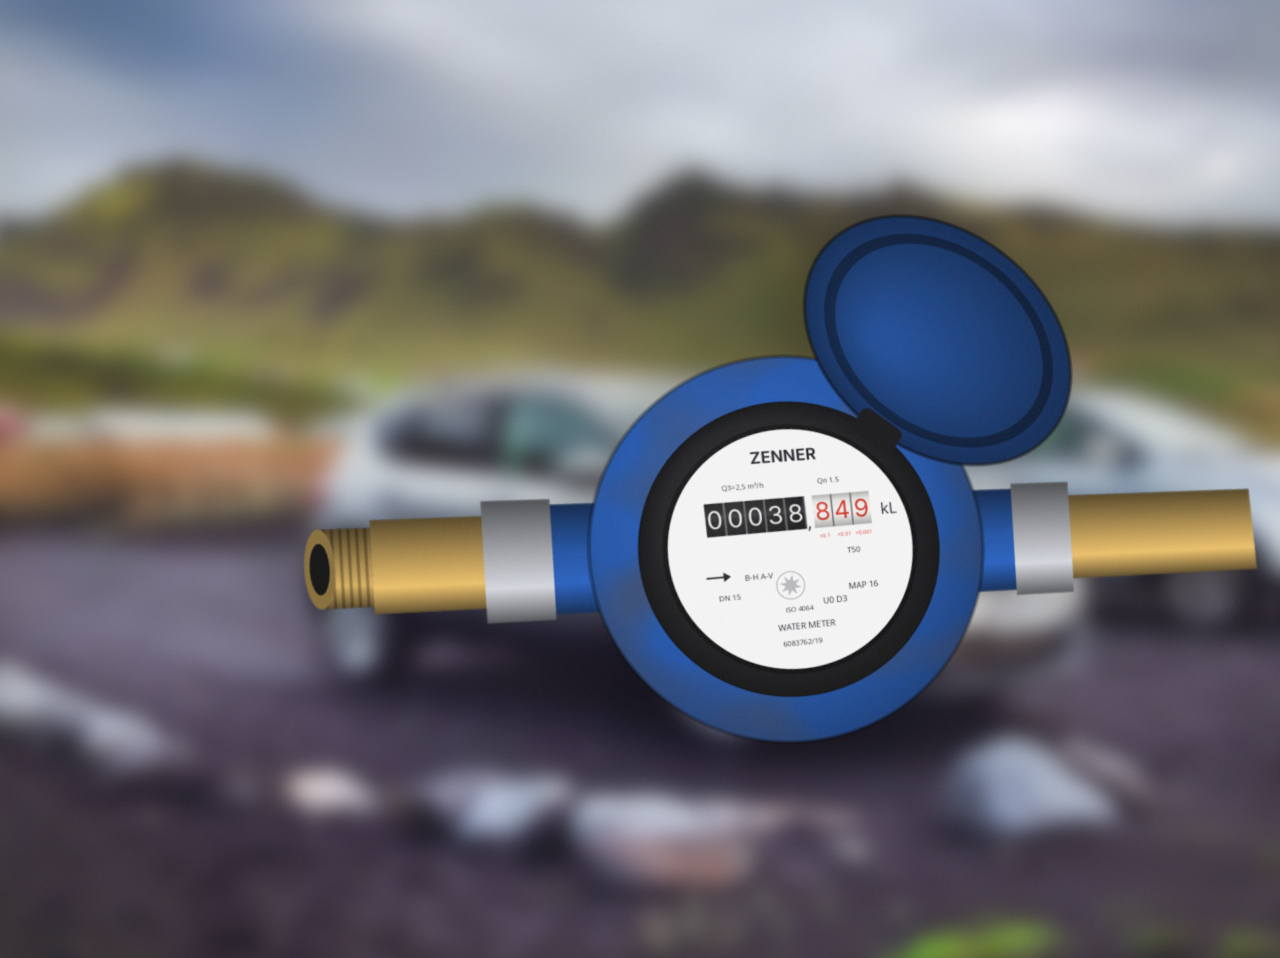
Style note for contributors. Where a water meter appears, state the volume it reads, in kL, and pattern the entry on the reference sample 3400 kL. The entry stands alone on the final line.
38.849 kL
